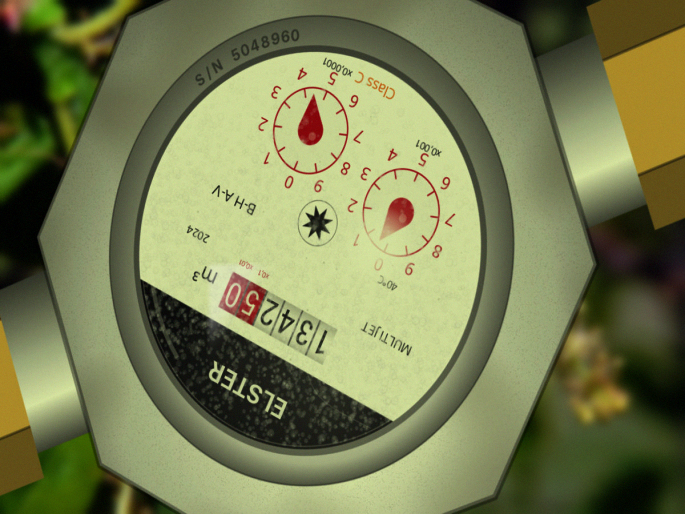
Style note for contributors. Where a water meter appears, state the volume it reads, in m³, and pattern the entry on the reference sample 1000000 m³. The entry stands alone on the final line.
1342.5004 m³
